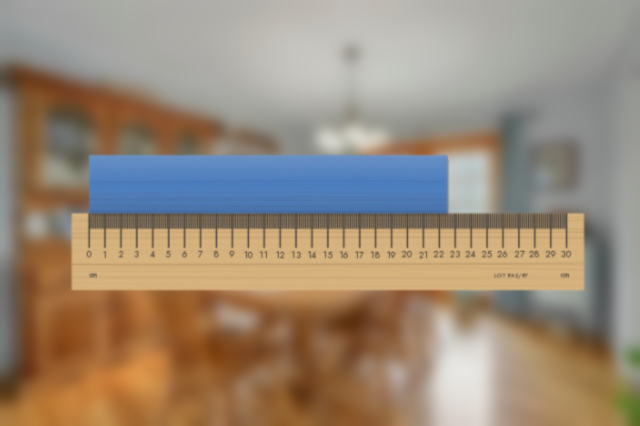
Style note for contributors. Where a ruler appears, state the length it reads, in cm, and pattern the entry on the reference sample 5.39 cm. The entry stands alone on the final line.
22.5 cm
